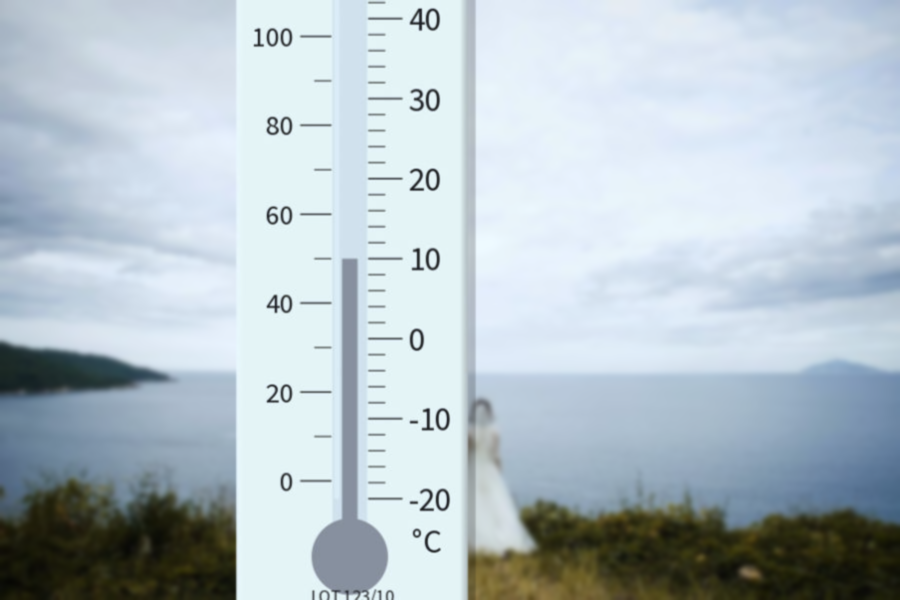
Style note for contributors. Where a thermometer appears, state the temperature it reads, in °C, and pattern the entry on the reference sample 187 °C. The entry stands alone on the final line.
10 °C
